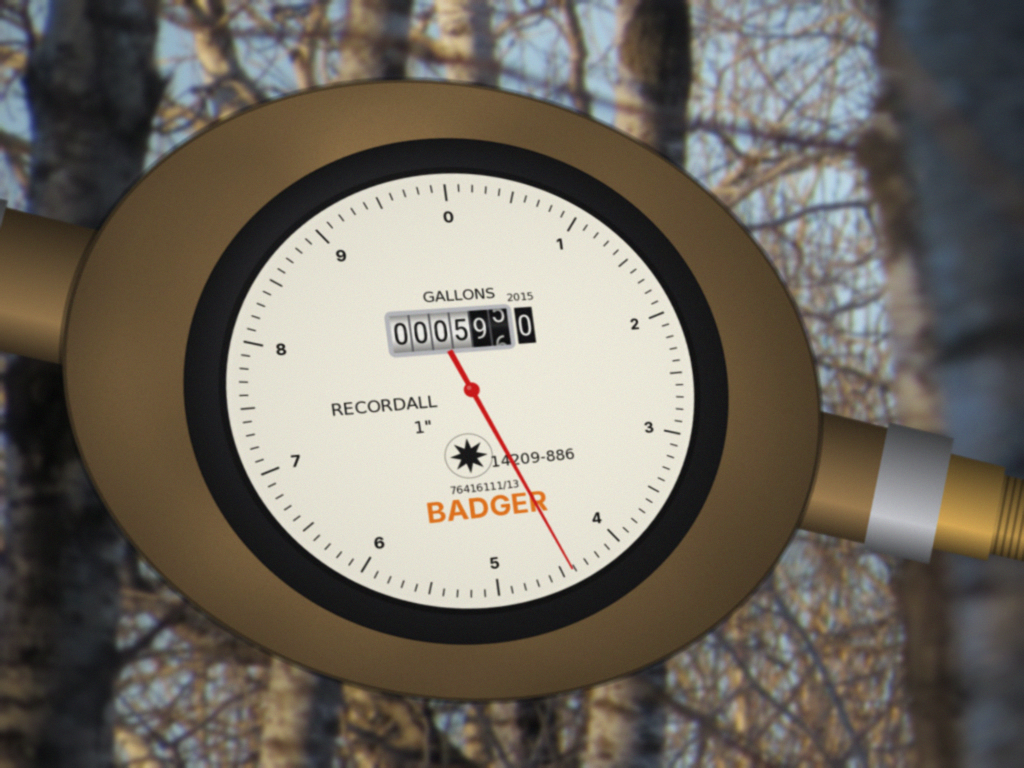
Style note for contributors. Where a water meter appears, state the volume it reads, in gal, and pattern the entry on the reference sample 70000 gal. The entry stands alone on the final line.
5954.4 gal
